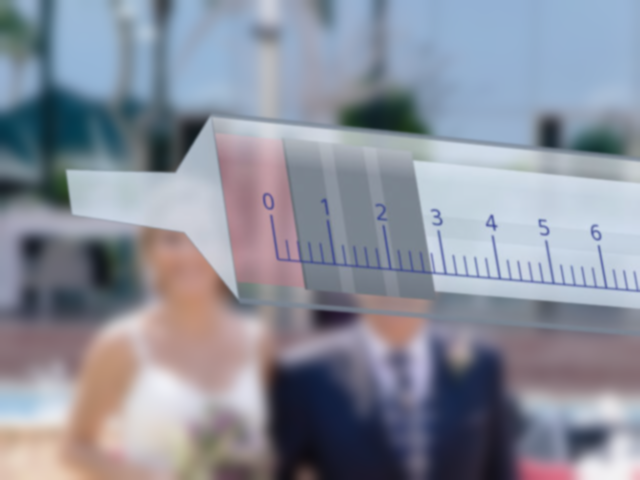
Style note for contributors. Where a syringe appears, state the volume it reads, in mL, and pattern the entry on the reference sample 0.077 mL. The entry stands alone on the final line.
0.4 mL
